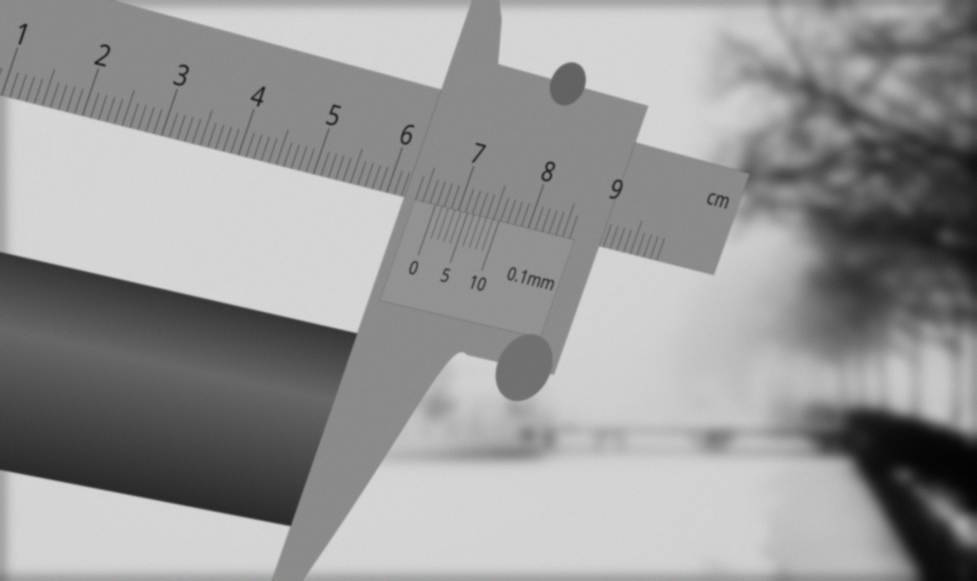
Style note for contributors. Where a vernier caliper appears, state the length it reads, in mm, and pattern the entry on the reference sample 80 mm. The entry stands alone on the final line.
66.8 mm
